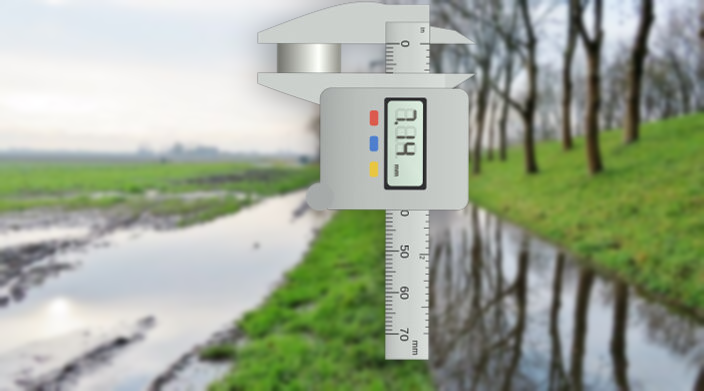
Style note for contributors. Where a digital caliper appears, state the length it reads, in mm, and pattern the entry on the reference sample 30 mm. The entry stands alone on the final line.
7.14 mm
